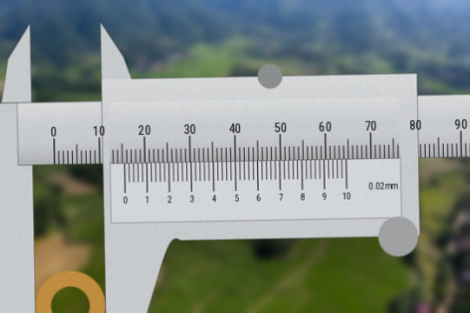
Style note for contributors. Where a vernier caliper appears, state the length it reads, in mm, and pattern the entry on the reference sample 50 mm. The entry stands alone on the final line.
15.5 mm
